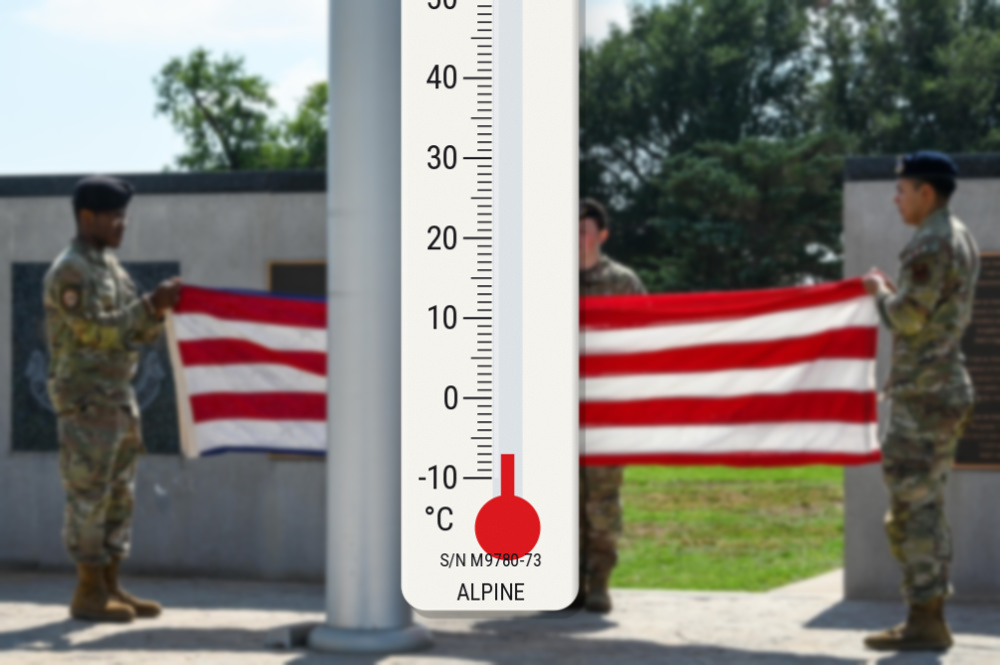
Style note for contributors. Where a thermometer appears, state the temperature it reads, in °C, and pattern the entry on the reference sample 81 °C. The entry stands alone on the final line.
-7 °C
